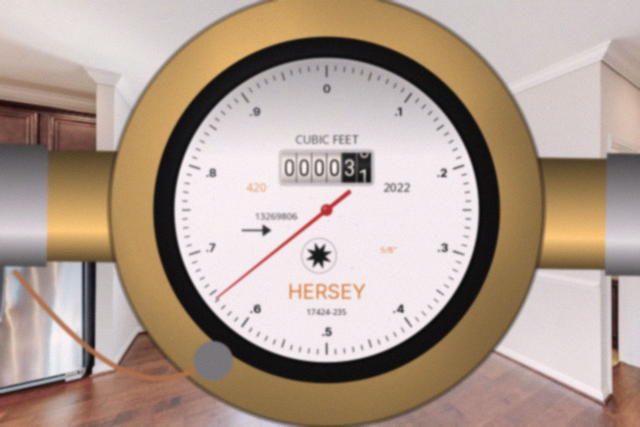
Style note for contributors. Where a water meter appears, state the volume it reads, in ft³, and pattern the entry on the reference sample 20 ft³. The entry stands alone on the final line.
30.64 ft³
